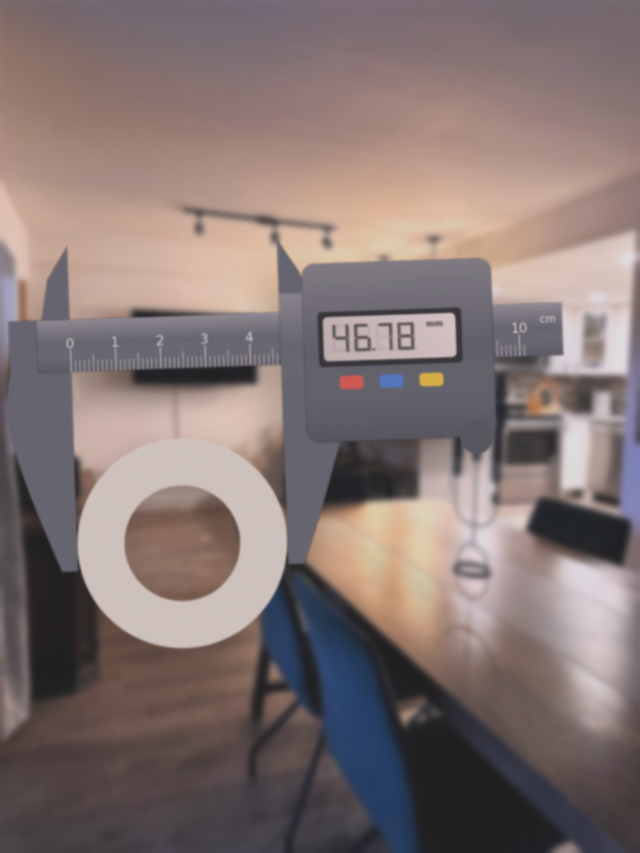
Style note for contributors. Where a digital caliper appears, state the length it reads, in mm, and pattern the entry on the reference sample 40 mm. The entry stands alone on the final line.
46.78 mm
